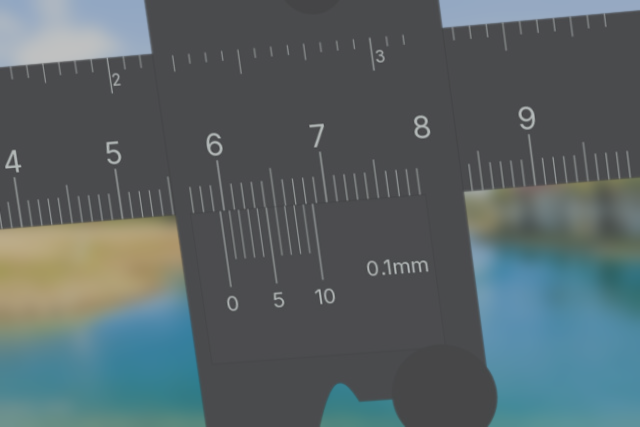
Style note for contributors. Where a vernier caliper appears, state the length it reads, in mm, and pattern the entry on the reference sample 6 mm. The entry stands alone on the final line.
59.6 mm
